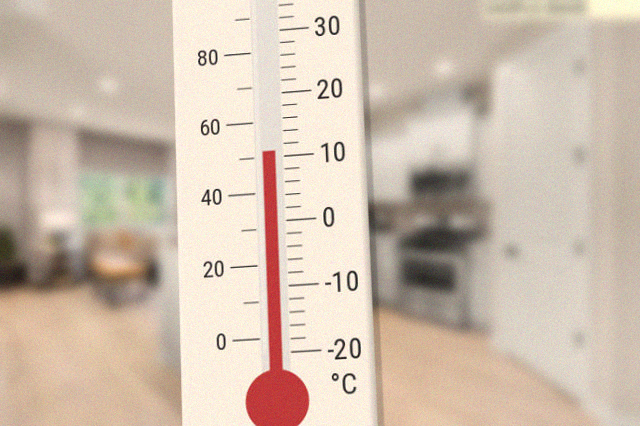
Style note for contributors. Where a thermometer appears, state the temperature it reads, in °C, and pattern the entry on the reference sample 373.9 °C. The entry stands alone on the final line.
11 °C
